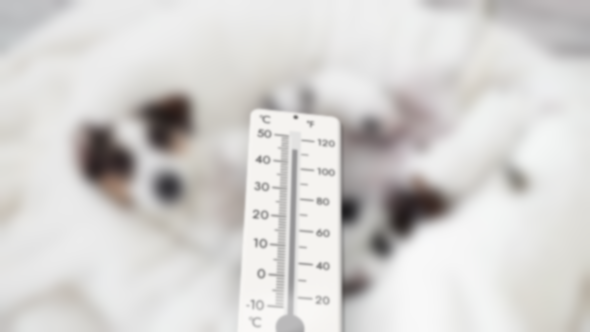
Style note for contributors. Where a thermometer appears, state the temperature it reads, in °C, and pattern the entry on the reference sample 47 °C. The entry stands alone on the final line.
45 °C
